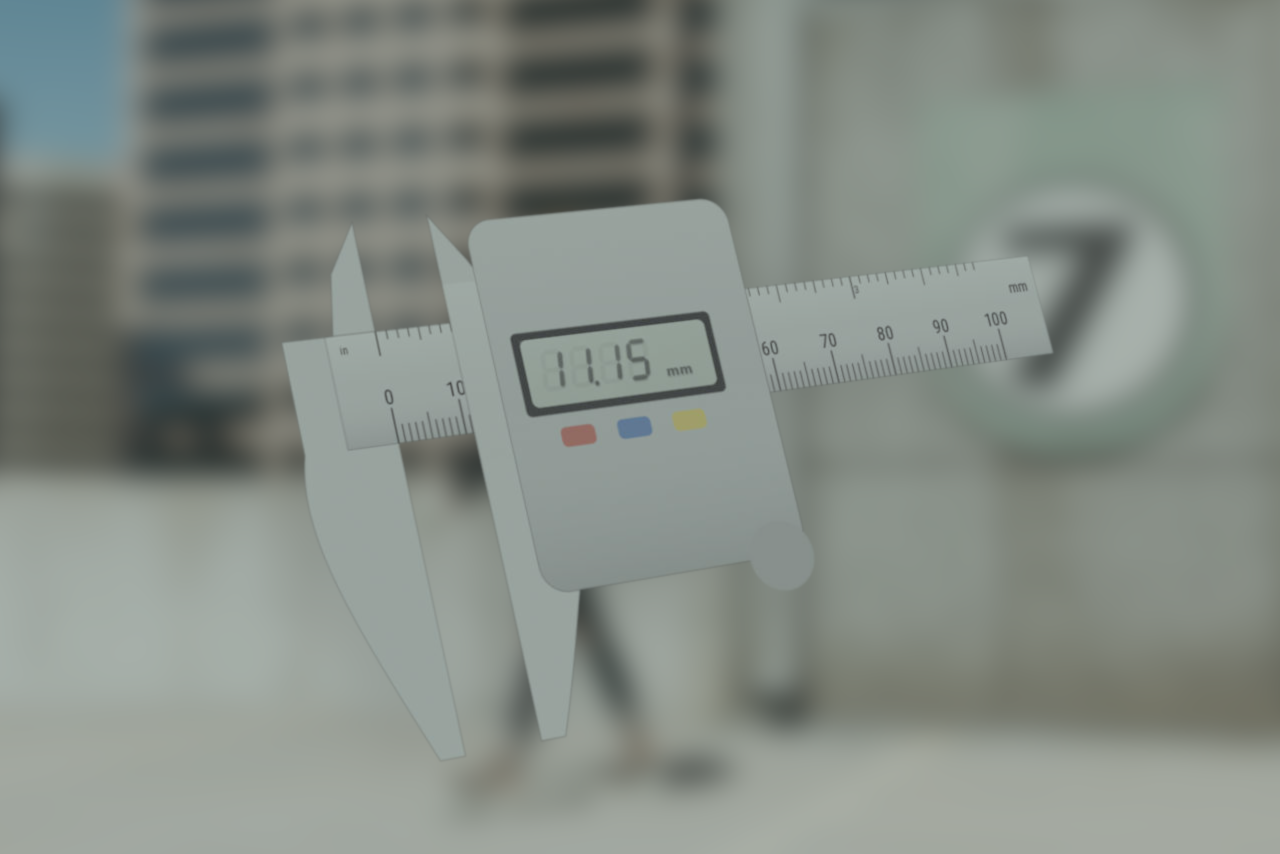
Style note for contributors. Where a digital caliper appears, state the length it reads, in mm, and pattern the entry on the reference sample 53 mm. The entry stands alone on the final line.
11.15 mm
